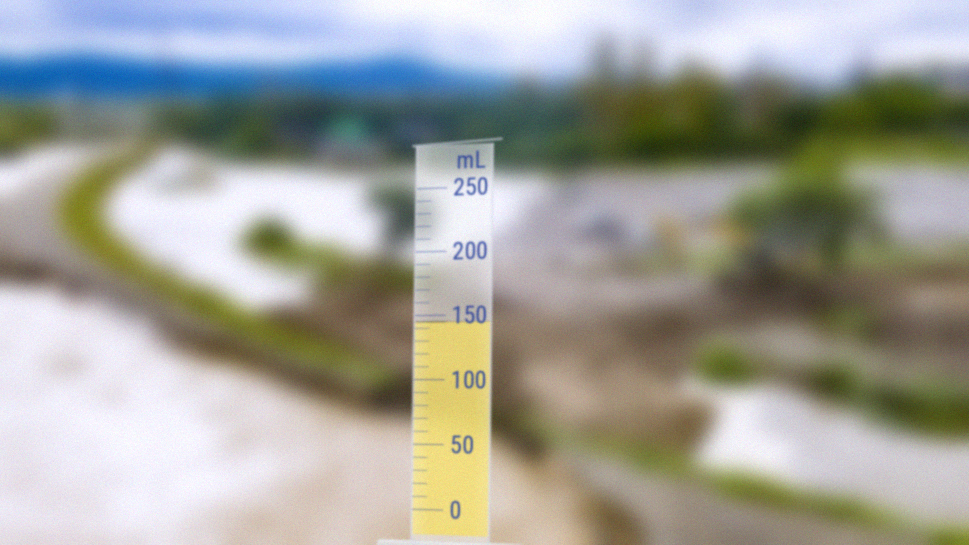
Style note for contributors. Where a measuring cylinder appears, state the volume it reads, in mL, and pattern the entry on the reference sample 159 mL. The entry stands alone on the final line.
145 mL
